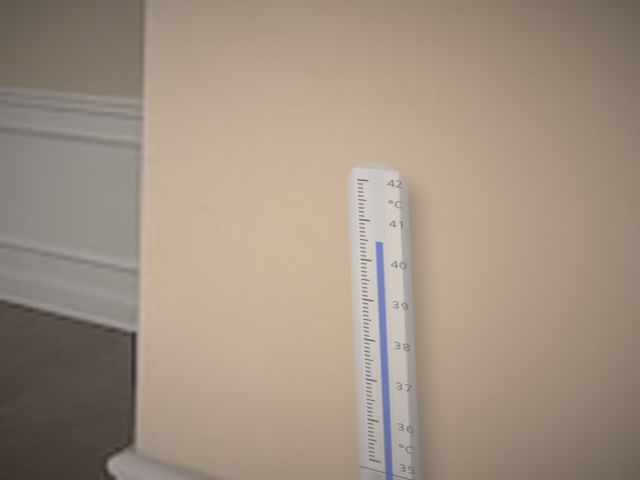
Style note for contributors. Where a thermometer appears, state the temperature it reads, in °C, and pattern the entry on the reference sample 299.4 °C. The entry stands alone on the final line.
40.5 °C
